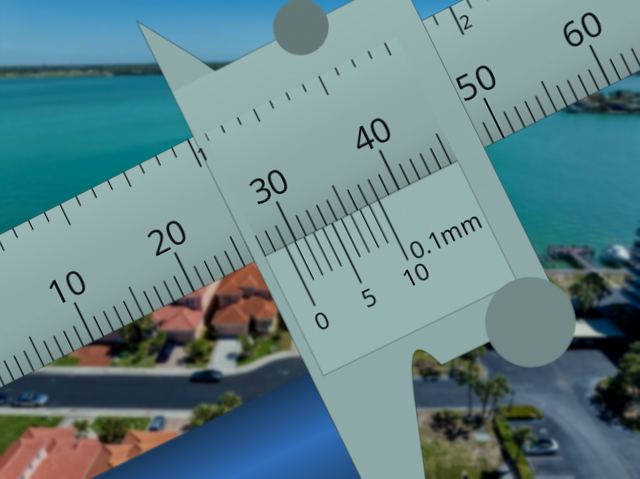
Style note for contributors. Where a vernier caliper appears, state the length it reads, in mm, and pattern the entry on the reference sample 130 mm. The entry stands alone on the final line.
29.0 mm
